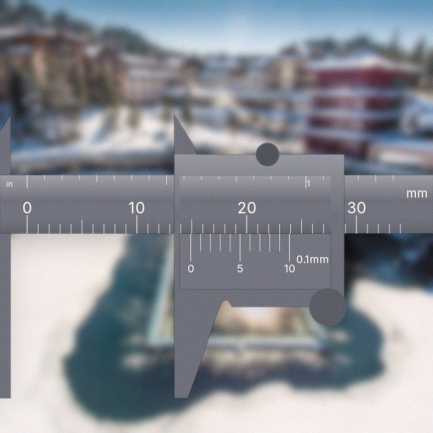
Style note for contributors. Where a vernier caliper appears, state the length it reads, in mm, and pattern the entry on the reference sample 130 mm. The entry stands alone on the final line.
14.9 mm
